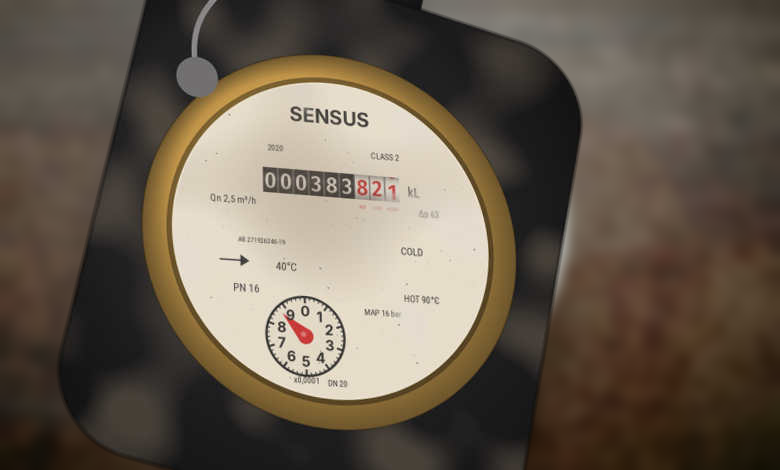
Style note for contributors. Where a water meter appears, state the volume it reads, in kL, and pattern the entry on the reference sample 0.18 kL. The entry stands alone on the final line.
383.8208 kL
